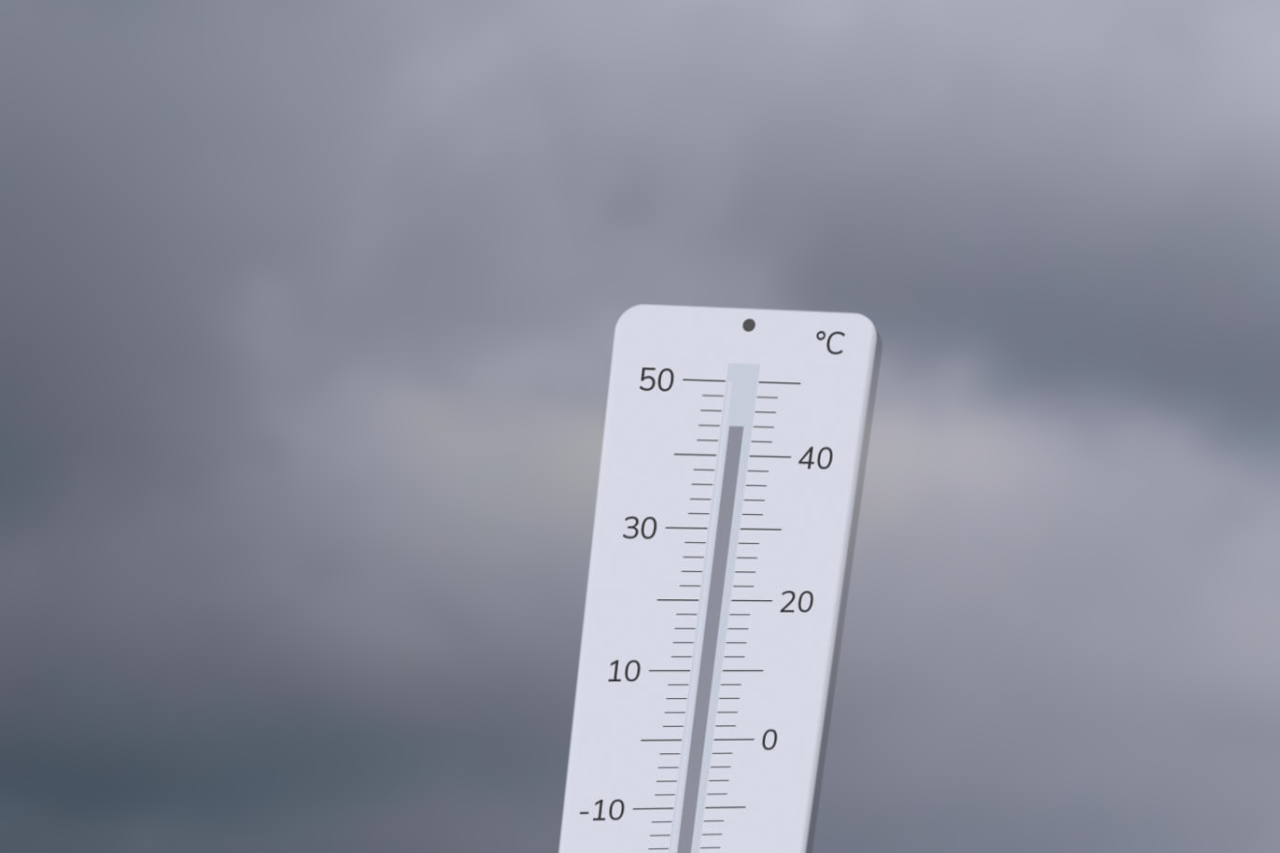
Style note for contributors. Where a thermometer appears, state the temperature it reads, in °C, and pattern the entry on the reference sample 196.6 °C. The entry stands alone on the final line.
44 °C
